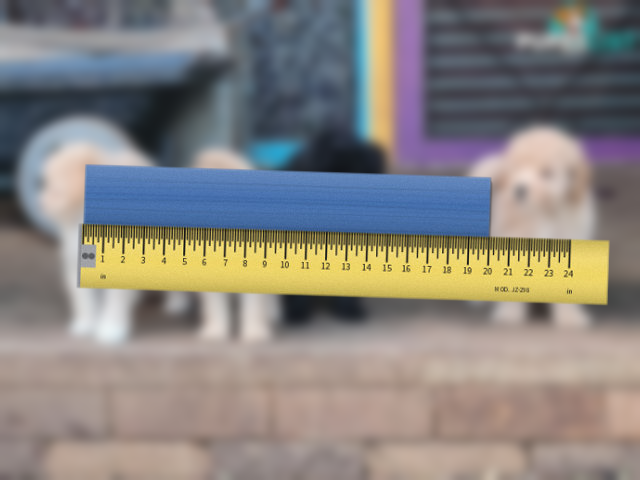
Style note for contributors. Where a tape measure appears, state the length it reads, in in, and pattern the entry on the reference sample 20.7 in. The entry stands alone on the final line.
20 in
